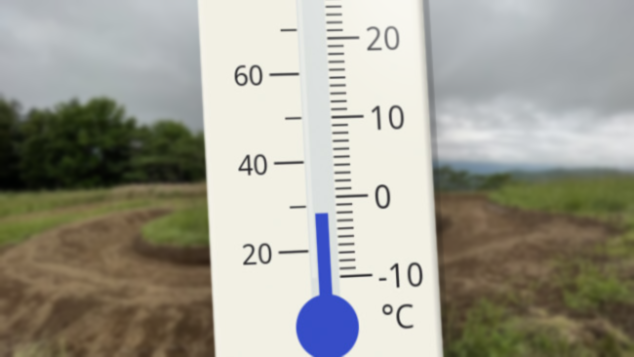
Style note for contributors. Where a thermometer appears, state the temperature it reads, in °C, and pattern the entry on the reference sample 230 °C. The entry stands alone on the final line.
-2 °C
